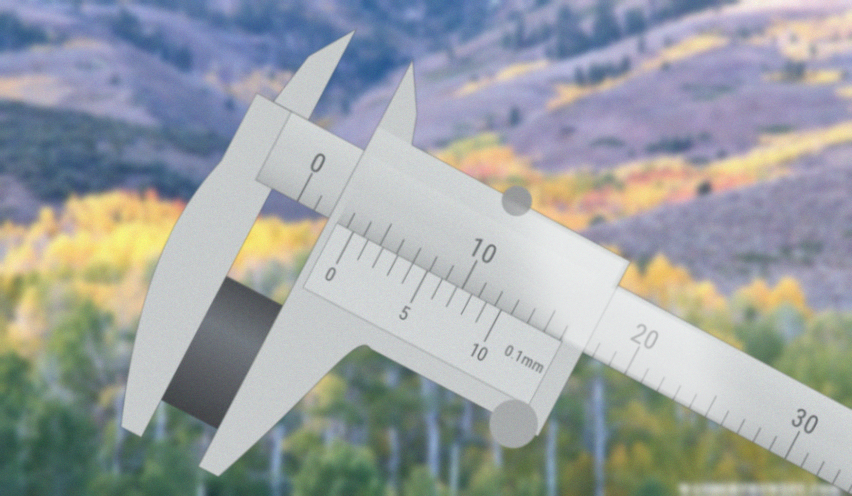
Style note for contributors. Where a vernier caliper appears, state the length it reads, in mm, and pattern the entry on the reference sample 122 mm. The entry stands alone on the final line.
3.4 mm
